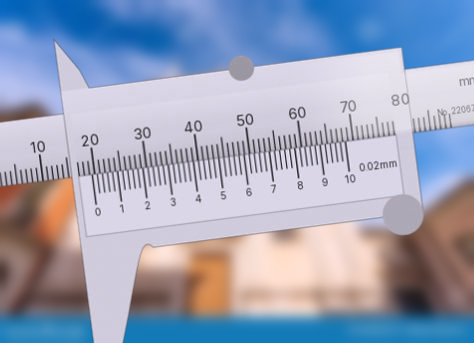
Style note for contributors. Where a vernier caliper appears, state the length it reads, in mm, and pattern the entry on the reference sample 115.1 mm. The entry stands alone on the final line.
19.5 mm
